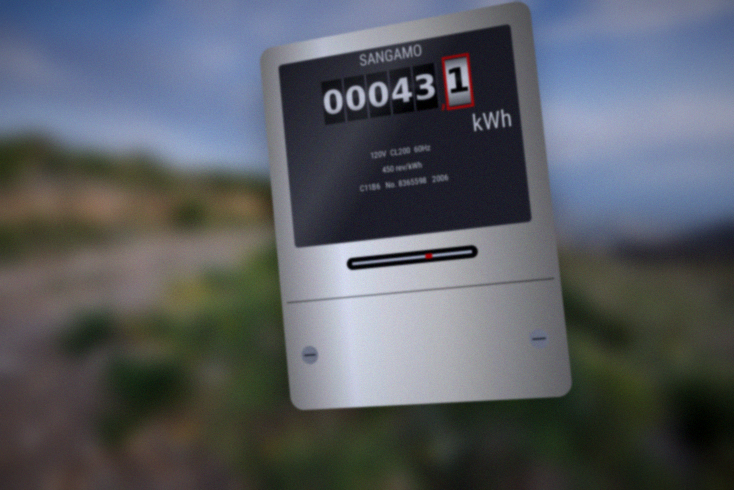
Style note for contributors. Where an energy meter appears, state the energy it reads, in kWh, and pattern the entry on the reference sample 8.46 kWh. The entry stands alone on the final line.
43.1 kWh
